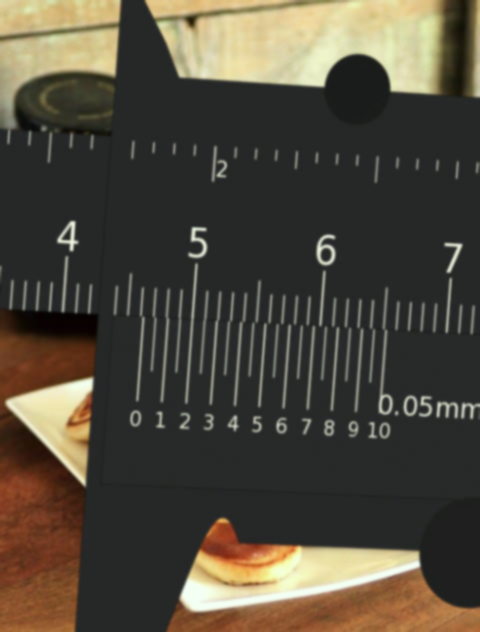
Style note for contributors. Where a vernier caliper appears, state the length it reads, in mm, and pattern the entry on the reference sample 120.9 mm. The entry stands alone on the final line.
46.2 mm
